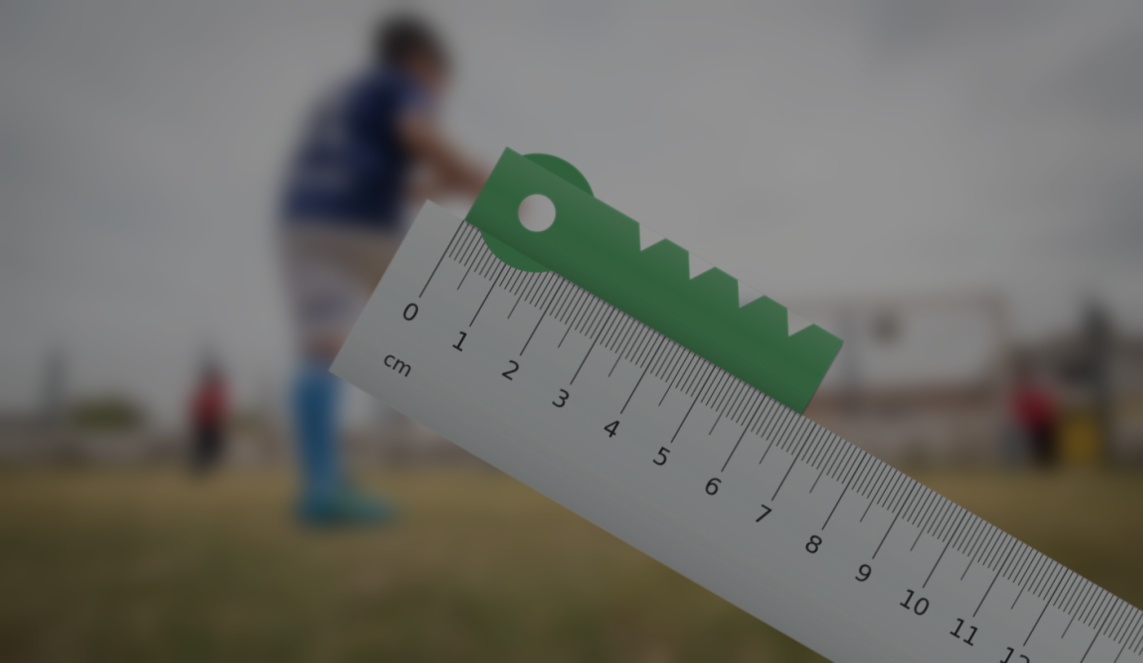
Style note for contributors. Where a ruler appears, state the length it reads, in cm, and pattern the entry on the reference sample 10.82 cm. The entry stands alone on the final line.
6.7 cm
